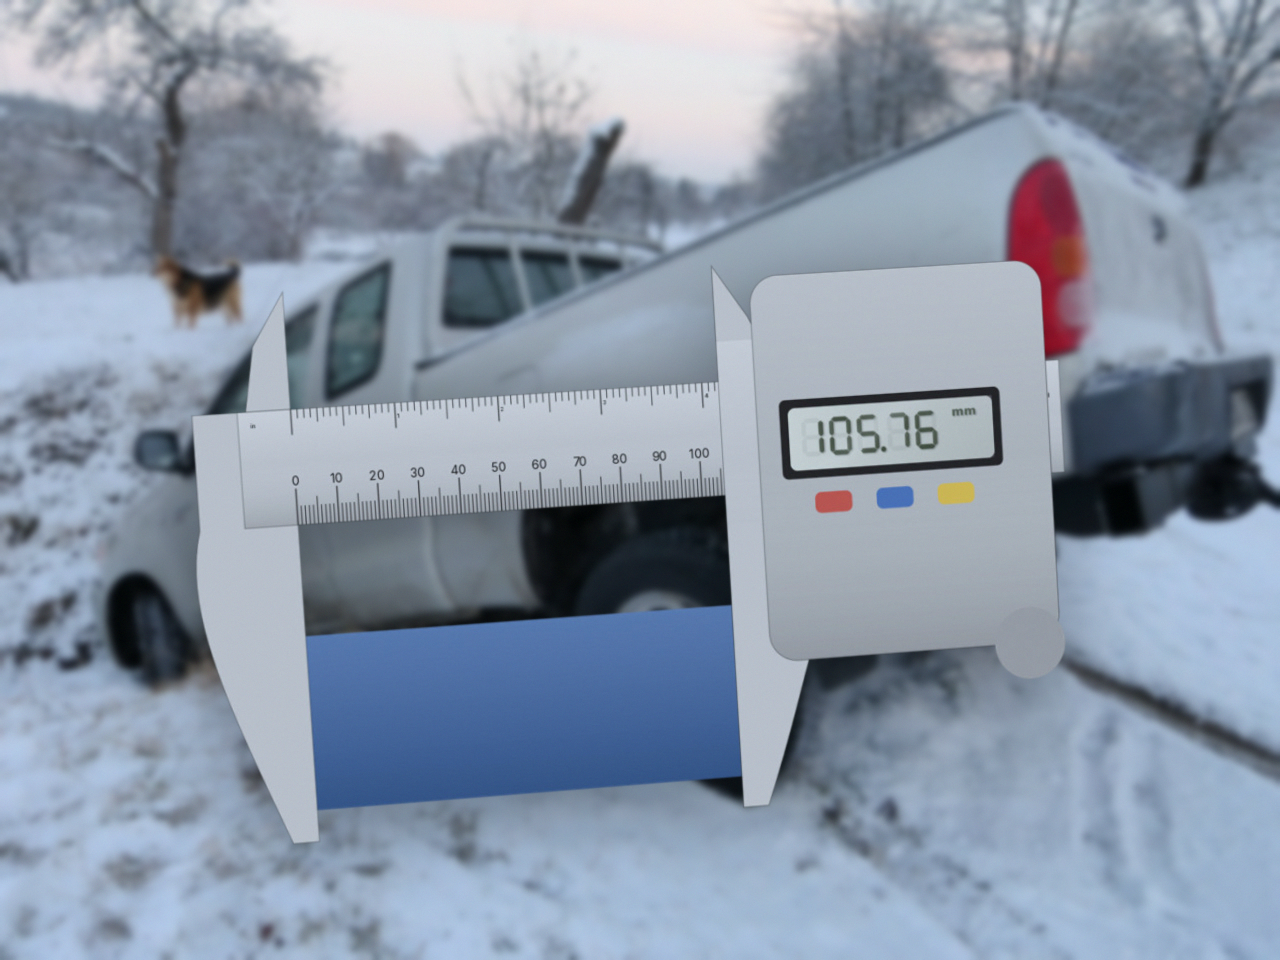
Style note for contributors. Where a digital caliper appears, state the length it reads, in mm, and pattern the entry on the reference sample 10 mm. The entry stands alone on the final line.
105.76 mm
